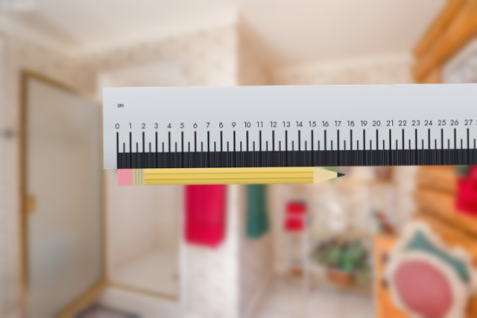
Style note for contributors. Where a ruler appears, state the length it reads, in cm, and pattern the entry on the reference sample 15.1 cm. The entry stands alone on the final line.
17.5 cm
